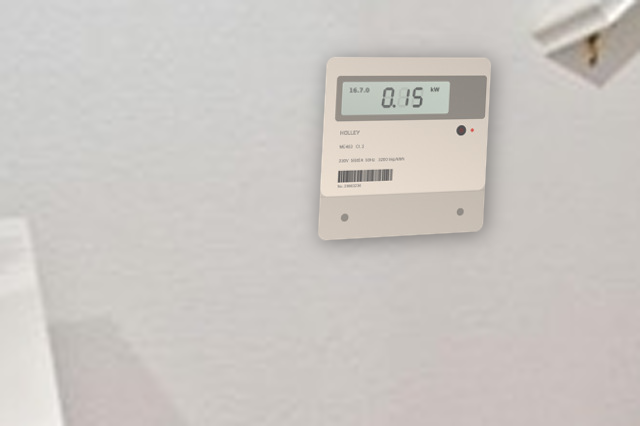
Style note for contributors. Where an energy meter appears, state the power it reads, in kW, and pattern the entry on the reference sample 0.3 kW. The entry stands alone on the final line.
0.15 kW
